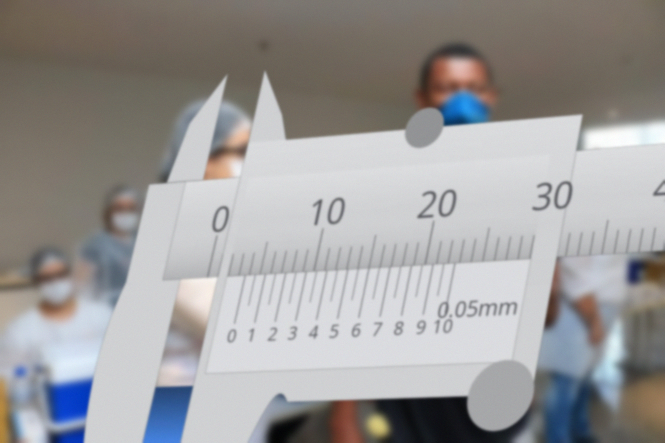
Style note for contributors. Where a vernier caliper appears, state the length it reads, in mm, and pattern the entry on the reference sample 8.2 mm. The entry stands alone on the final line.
3.6 mm
